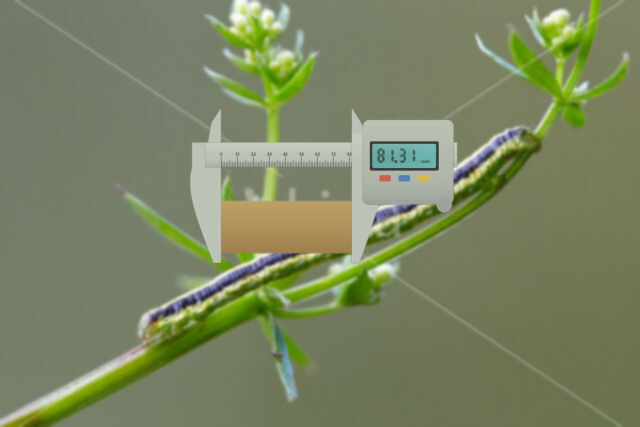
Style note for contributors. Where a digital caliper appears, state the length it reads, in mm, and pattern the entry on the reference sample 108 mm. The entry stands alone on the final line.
81.31 mm
